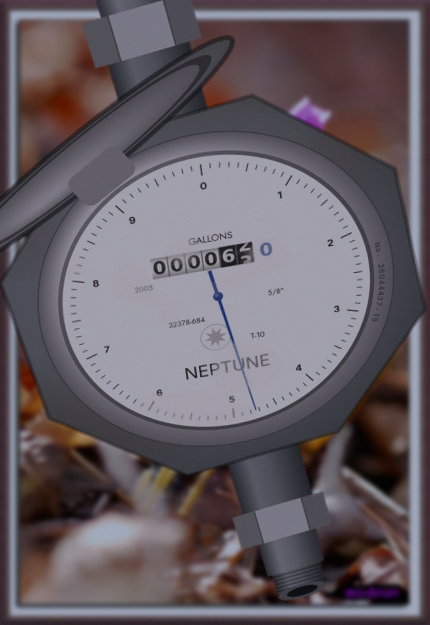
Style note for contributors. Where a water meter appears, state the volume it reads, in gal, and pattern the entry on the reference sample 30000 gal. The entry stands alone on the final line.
624.7 gal
